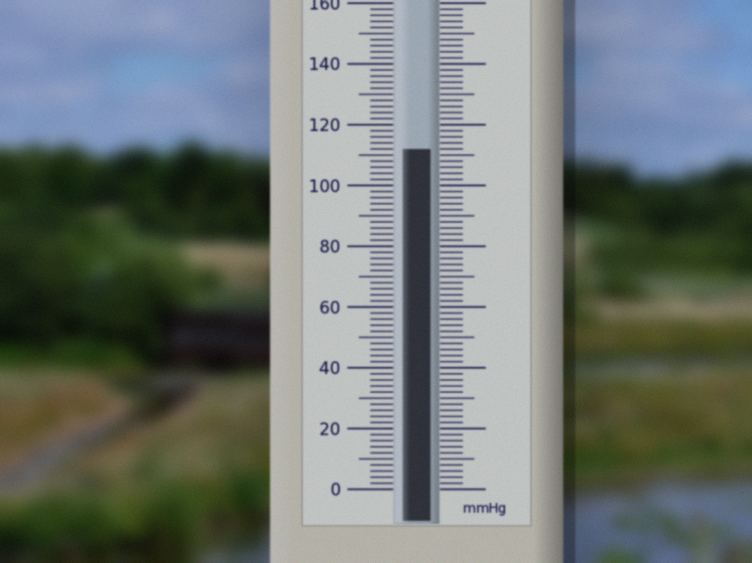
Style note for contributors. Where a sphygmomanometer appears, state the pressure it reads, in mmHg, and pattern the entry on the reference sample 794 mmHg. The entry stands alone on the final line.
112 mmHg
